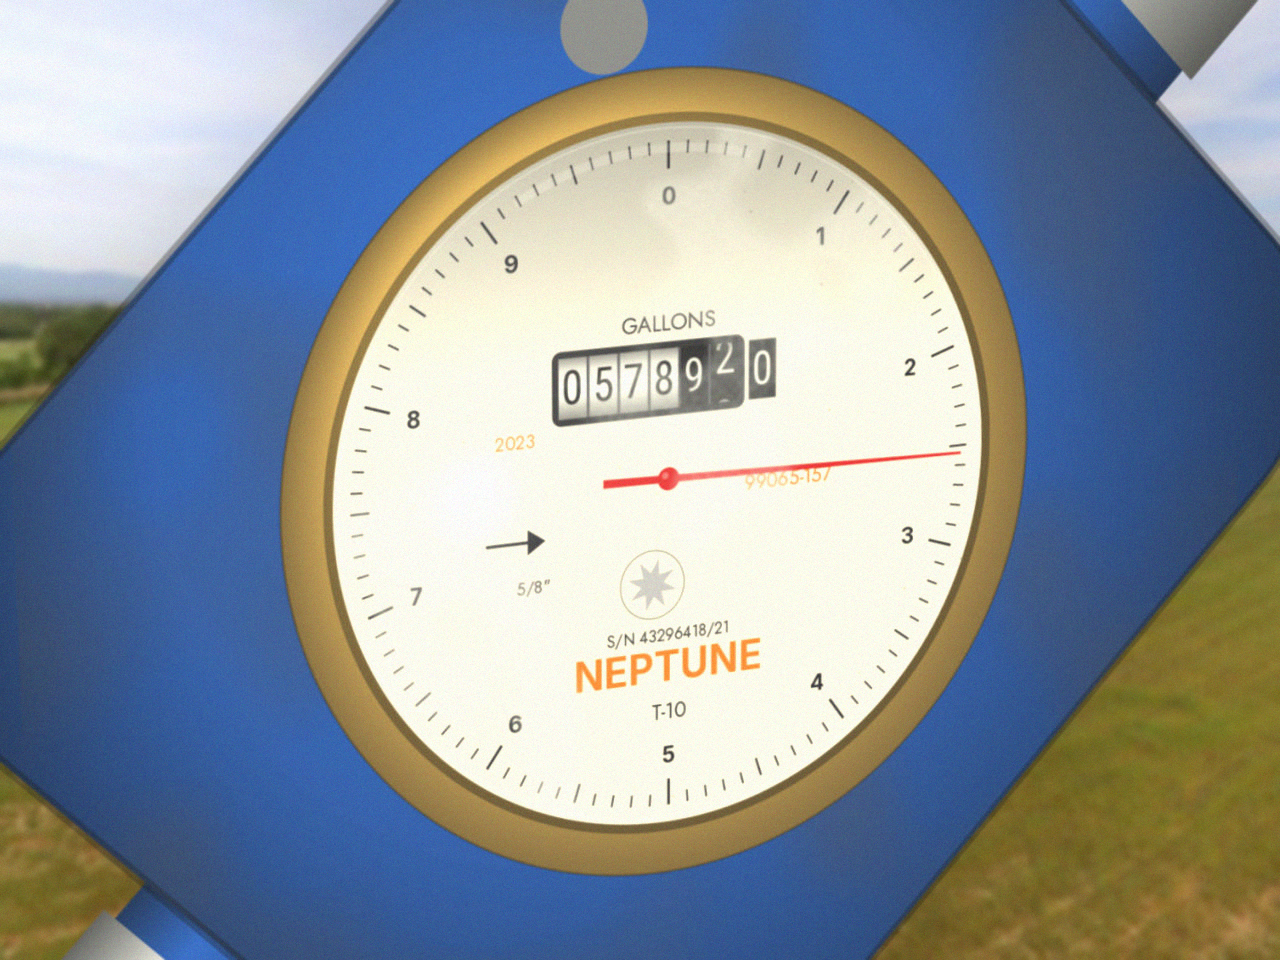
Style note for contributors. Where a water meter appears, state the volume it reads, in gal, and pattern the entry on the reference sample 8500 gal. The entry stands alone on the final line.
578922.5 gal
